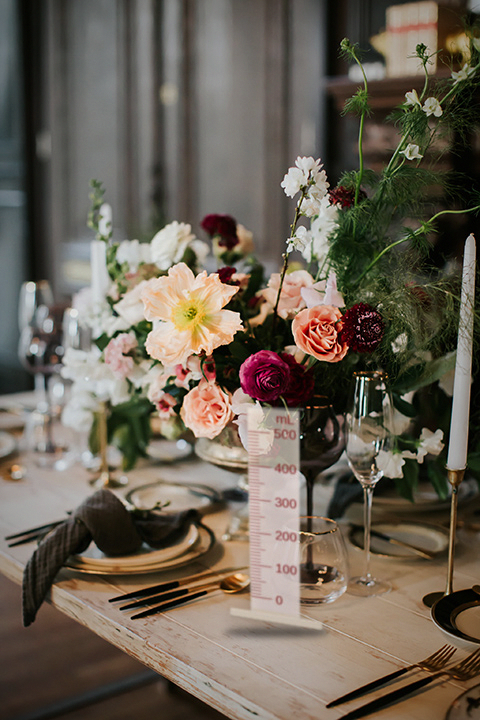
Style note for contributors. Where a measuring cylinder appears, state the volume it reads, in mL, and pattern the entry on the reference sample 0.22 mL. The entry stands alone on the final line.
400 mL
